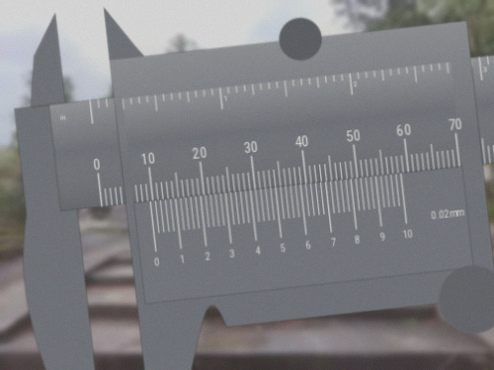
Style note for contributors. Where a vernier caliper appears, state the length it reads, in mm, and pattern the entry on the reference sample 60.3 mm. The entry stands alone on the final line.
9.5 mm
